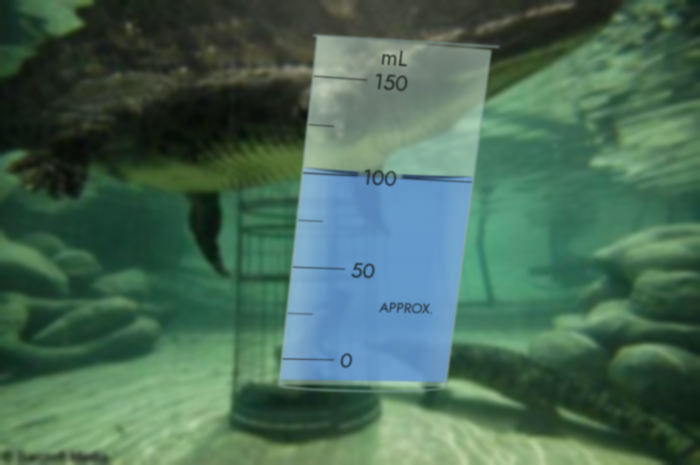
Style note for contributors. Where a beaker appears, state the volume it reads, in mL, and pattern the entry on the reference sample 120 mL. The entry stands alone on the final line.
100 mL
